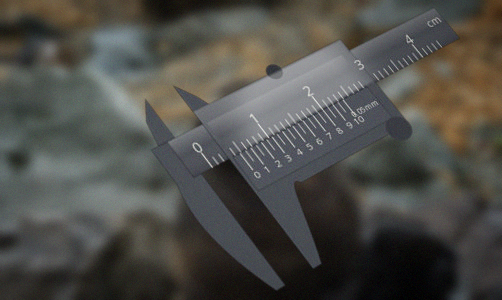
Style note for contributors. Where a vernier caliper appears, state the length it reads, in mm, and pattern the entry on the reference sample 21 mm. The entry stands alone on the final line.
4.8 mm
